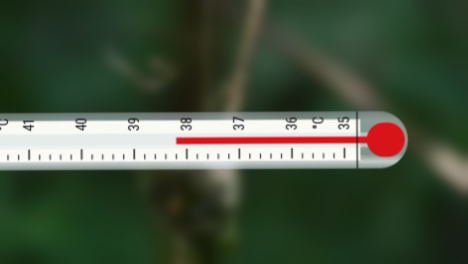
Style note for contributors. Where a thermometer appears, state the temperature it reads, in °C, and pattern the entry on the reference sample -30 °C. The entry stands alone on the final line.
38.2 °C
